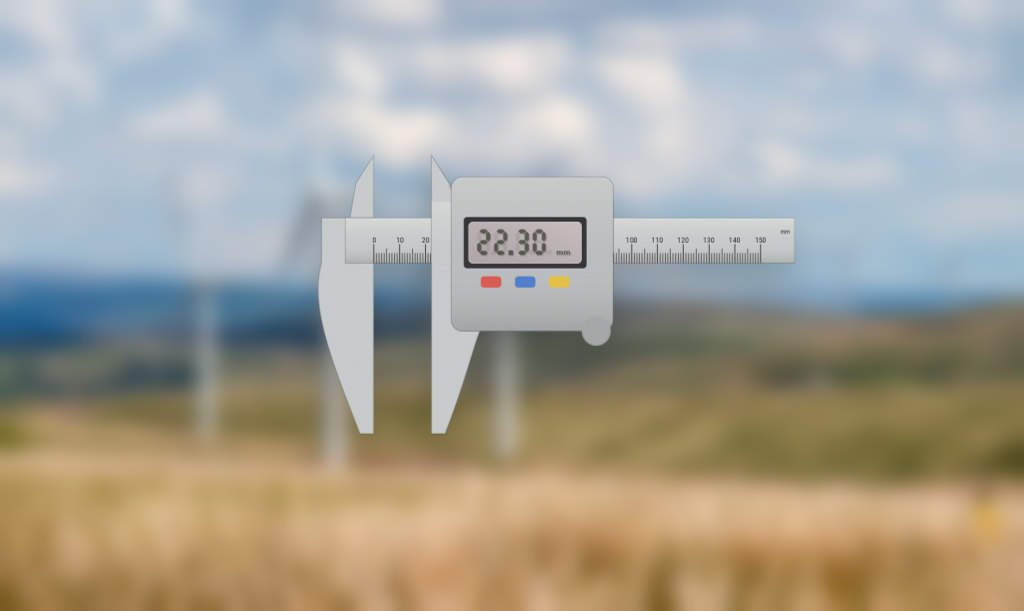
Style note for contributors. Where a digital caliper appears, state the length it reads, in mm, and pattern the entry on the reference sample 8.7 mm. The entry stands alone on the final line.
22.30 mm
